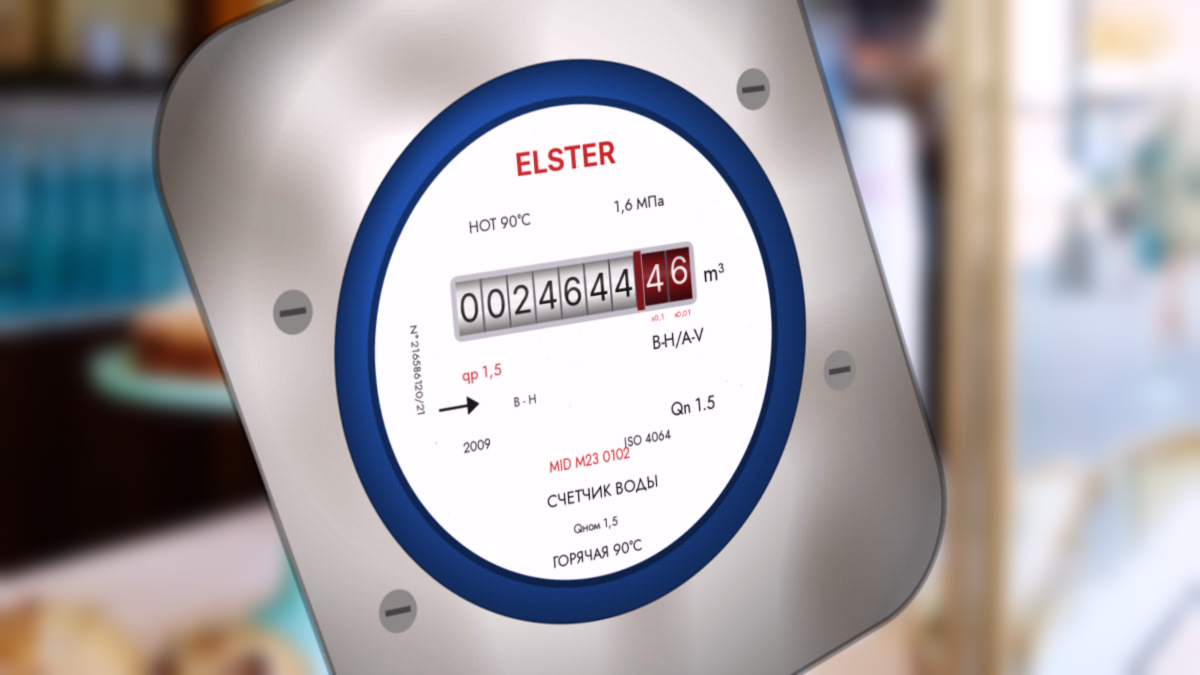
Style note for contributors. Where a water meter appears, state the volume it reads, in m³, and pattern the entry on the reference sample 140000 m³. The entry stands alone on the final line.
24644.46 m³
